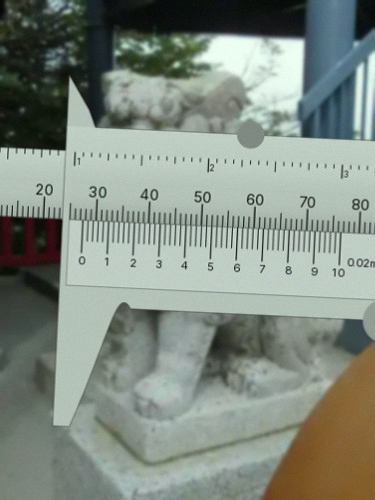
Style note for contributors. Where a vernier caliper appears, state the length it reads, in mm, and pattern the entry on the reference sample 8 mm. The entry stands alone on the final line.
27.5 mm
